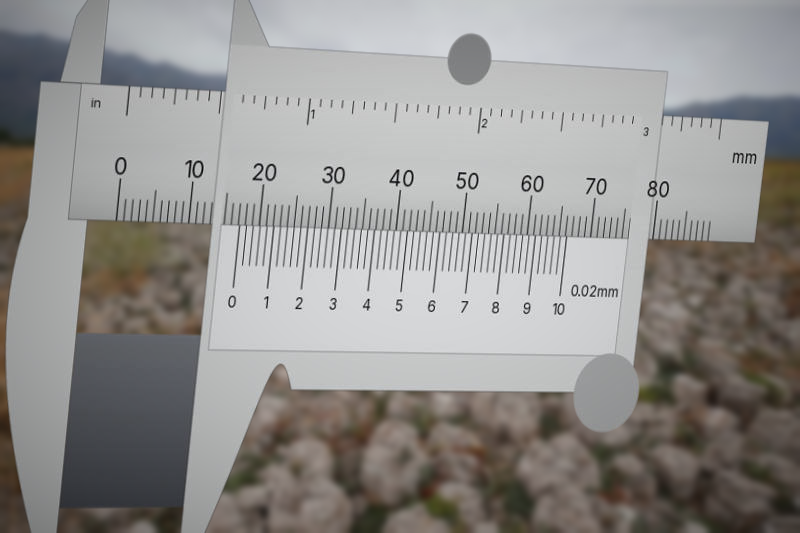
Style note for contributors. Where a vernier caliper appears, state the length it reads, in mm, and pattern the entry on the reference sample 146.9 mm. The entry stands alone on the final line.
17.2 mm
